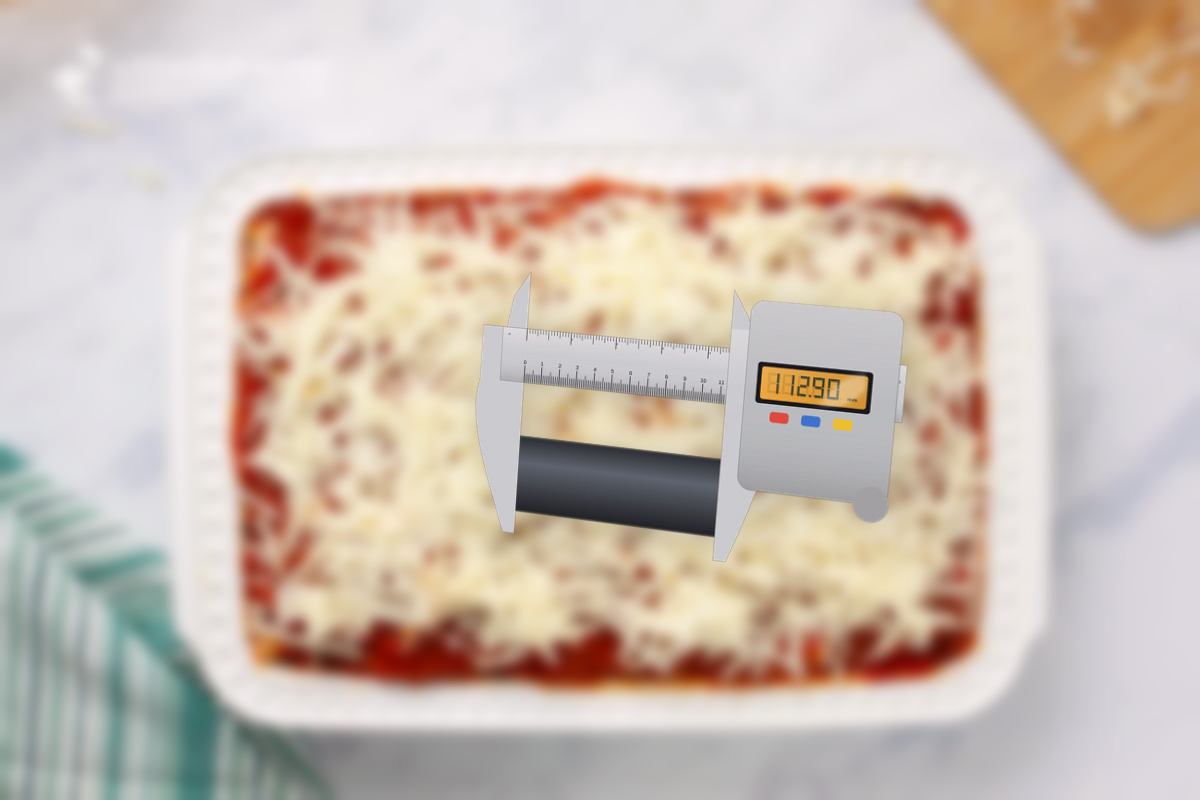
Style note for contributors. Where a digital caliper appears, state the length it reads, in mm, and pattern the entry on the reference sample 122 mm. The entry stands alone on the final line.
112.90 mm
